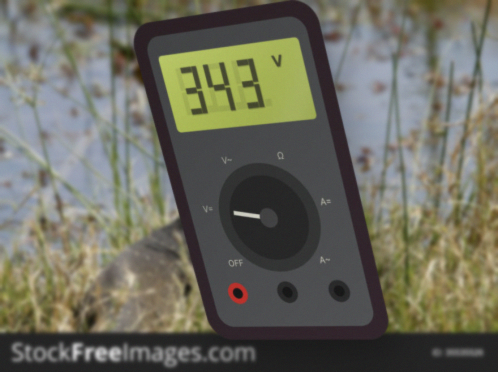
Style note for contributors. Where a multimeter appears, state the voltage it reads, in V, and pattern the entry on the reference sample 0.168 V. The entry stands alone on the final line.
343 V
